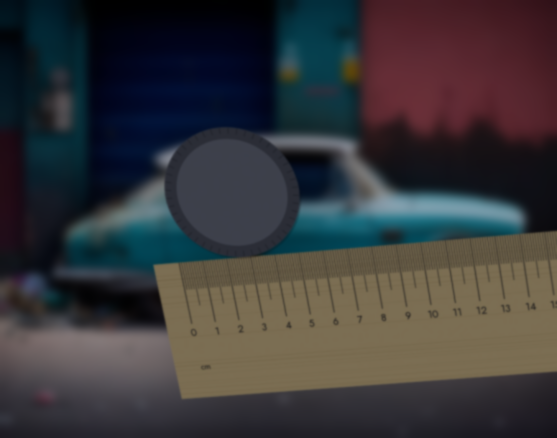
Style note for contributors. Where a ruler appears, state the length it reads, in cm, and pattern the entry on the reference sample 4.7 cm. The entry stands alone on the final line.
5.5 cm
